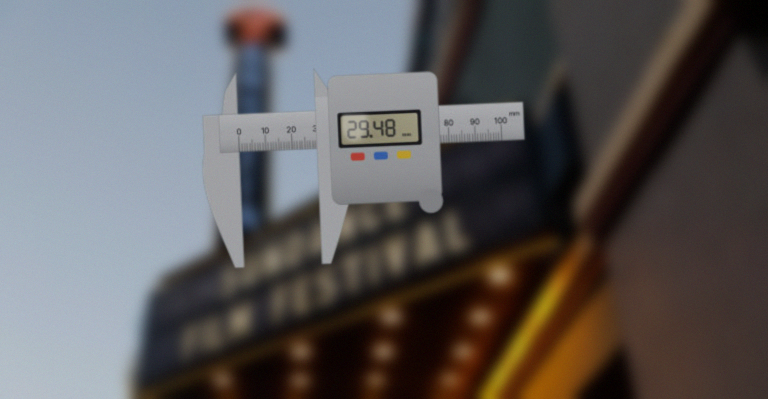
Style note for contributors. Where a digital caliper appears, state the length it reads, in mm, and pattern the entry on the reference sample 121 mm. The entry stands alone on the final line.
29.48 mm
